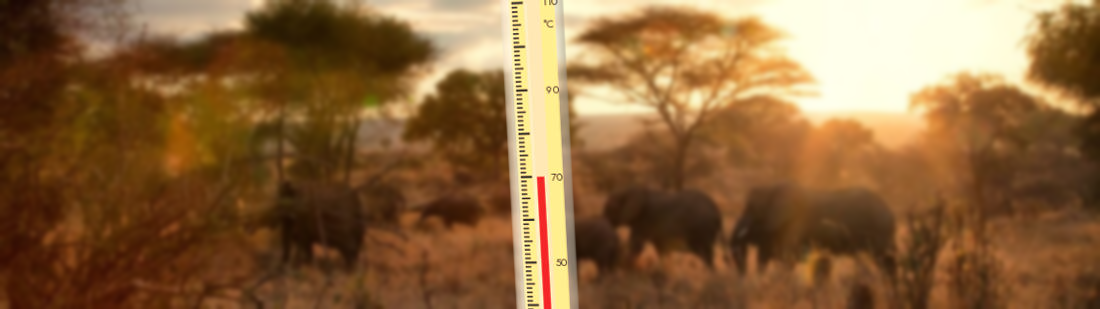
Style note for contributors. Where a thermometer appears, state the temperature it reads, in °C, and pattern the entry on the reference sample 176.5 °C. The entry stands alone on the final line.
70 °C
